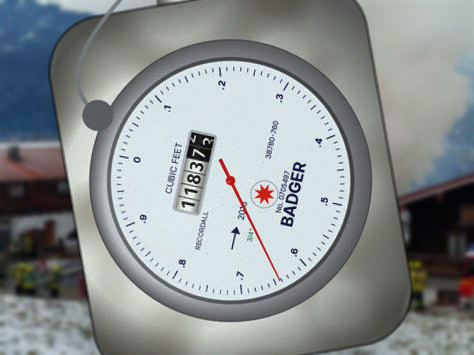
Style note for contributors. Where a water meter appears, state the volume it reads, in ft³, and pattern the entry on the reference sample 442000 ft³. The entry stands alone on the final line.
118372.64 ft³
